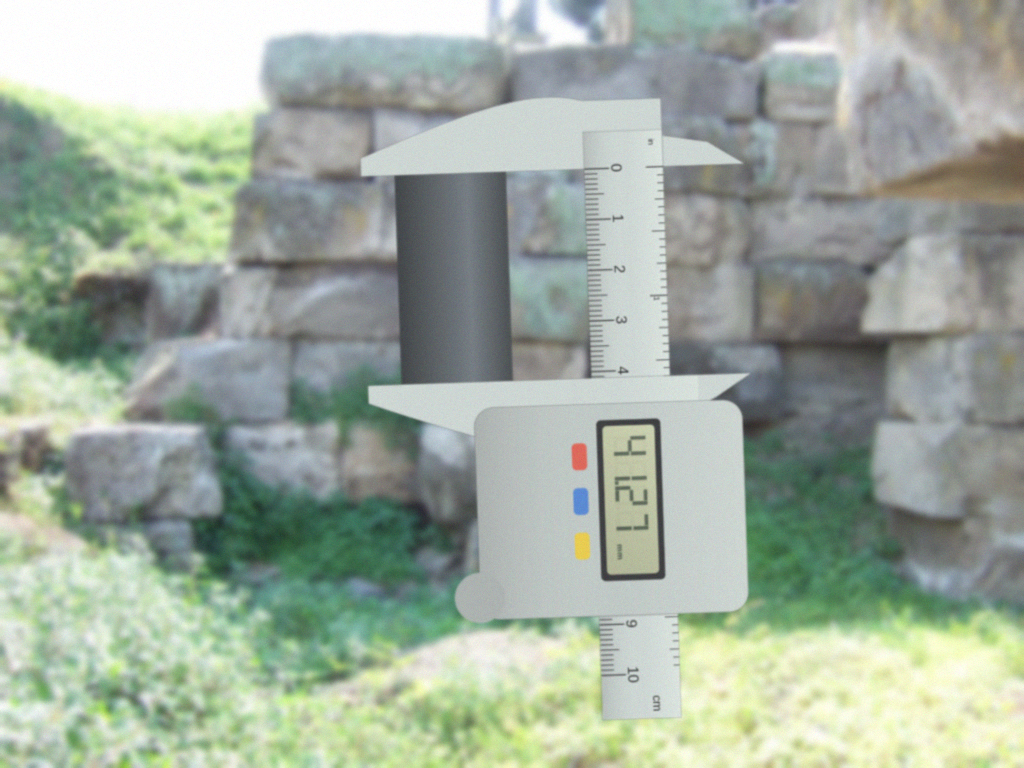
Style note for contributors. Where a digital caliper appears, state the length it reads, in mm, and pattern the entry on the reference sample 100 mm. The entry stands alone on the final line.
41.27 mm
